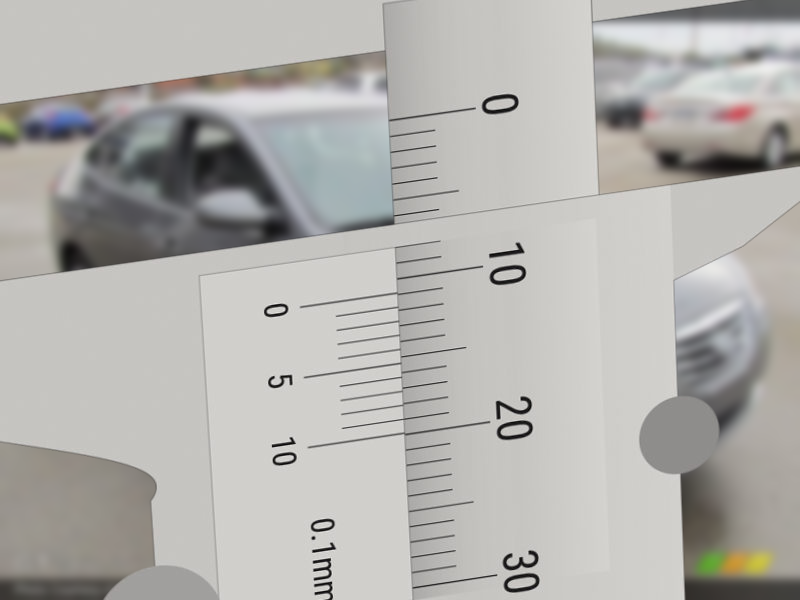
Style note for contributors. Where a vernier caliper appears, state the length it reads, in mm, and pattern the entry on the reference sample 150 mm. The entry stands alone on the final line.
10.9 mm
